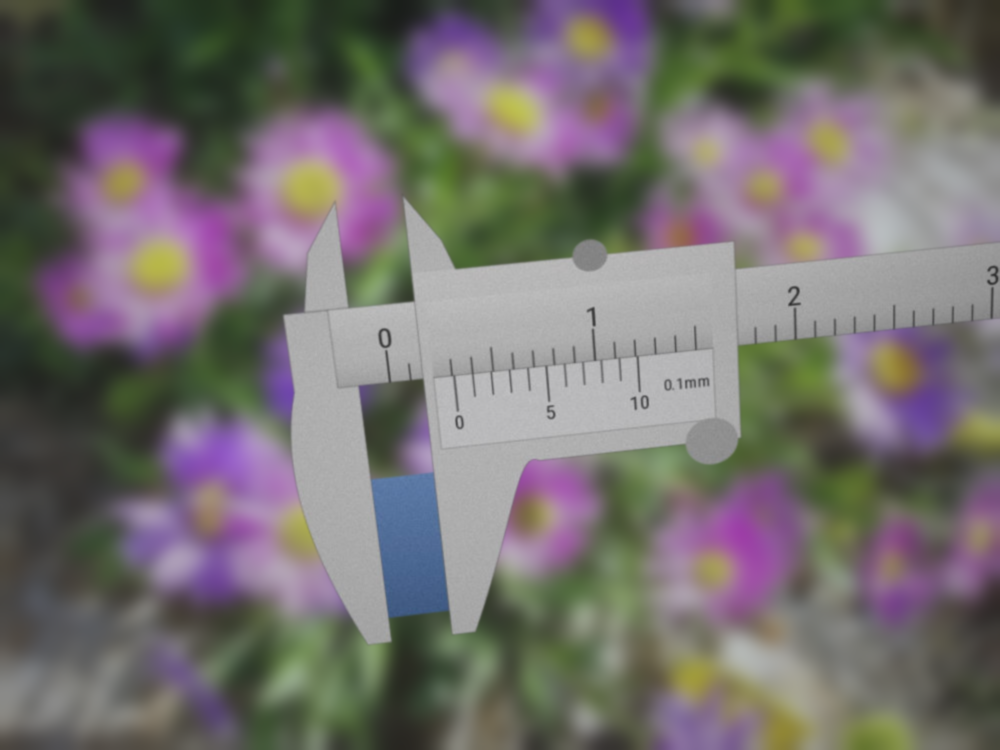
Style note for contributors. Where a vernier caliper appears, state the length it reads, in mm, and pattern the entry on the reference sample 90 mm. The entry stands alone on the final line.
3.1 mm
